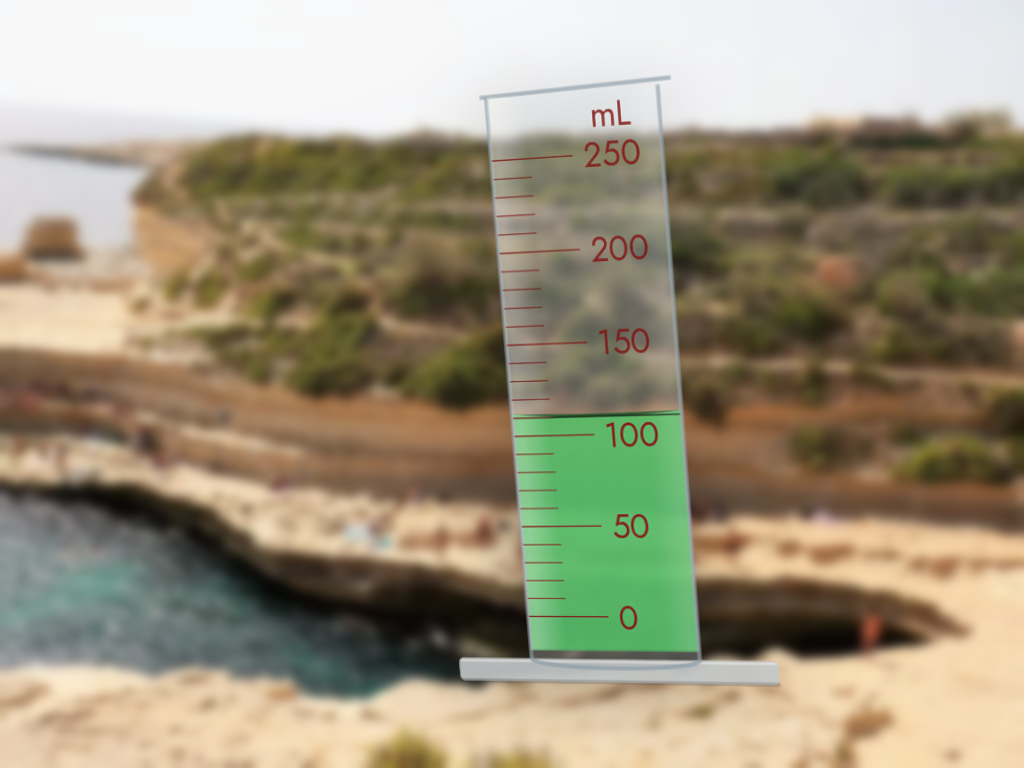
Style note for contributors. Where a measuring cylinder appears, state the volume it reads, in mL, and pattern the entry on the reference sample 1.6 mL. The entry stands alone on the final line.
110 mL
